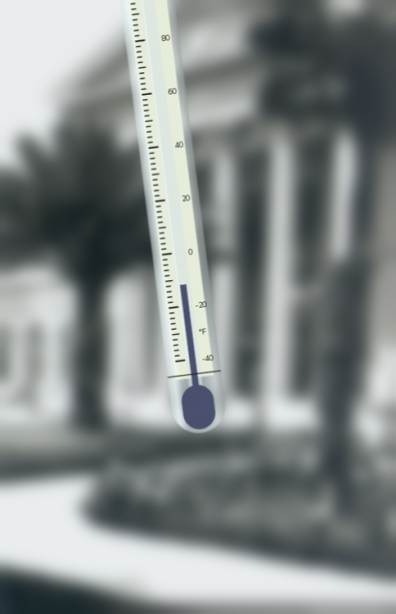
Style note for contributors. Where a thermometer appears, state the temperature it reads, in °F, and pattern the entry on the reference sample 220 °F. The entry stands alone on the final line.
-12 °F
